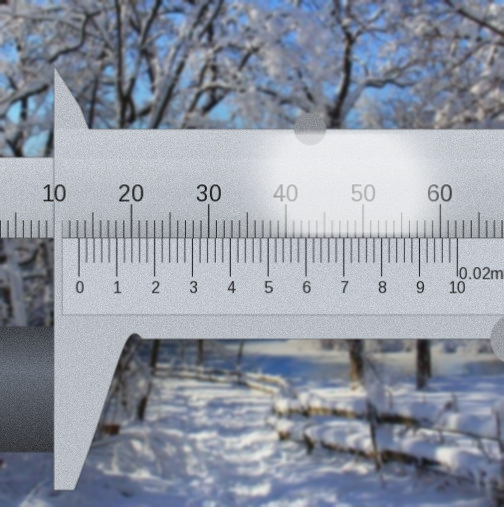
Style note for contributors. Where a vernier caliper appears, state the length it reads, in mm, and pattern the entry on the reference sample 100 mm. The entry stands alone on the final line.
13.2 mm
